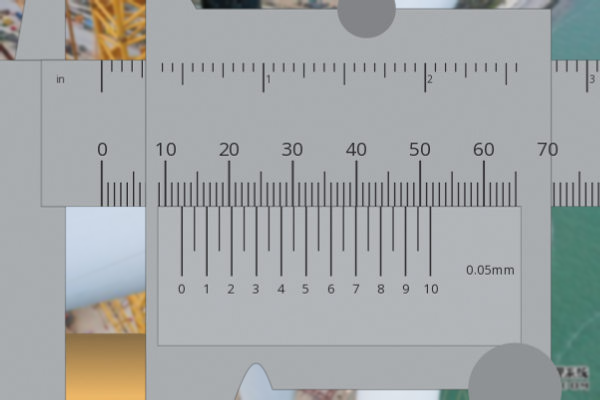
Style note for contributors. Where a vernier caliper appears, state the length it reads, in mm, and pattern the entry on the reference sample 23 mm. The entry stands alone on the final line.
12.6 mm
